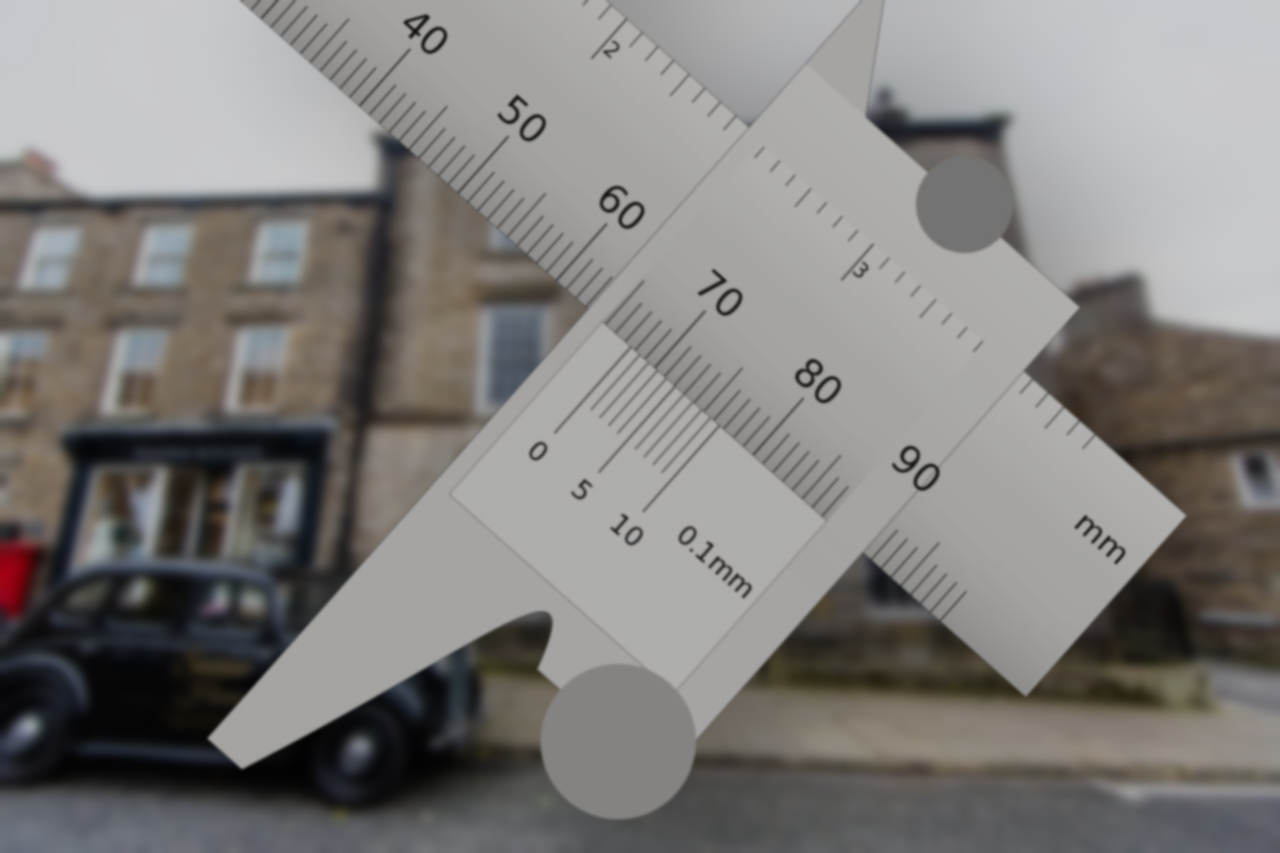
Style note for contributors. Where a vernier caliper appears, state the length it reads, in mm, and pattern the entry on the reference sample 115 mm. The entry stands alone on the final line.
67.6 mm
